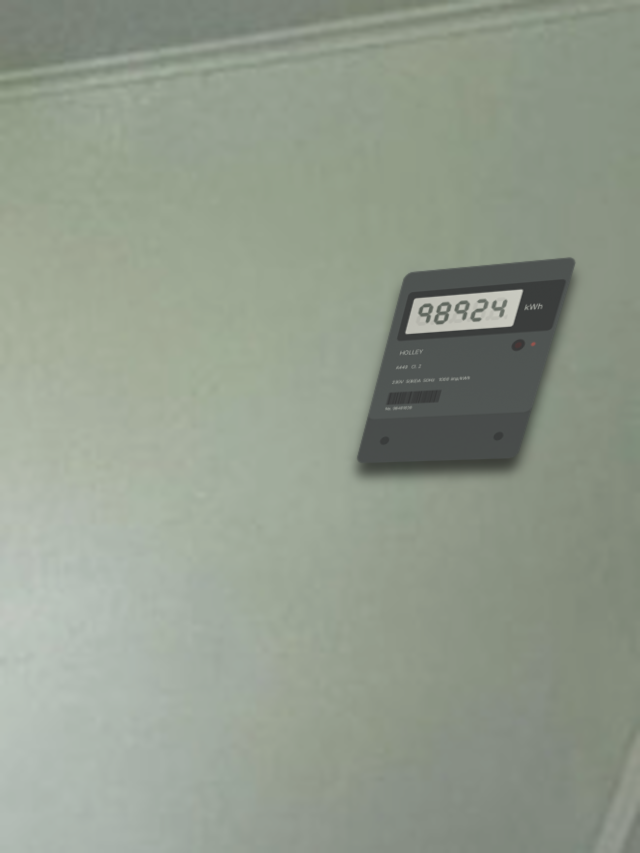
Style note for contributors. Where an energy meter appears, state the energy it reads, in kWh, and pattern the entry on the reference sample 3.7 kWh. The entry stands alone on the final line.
98924 kWh
